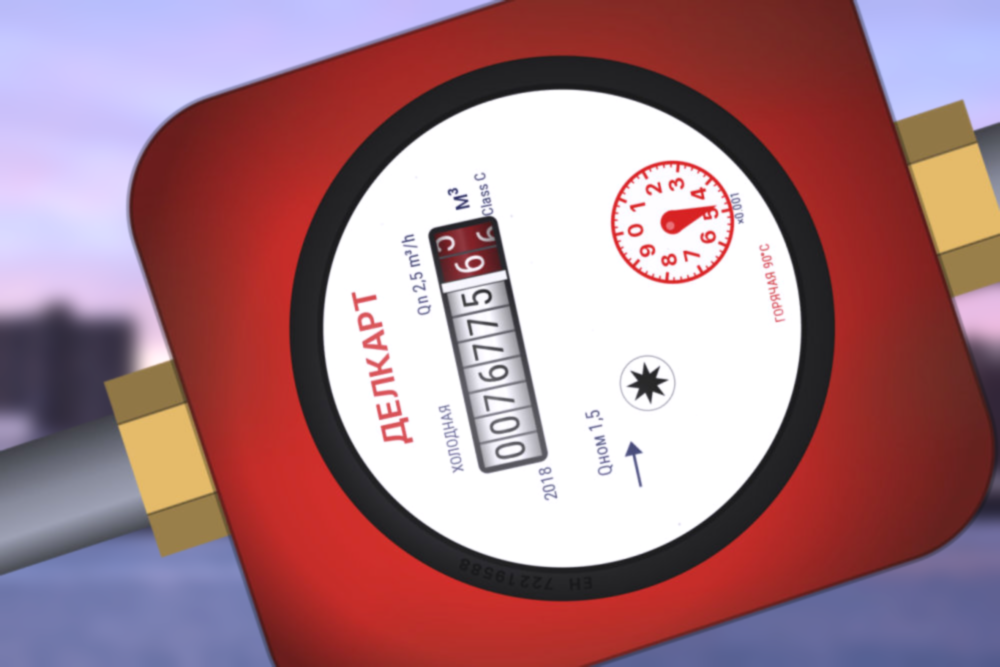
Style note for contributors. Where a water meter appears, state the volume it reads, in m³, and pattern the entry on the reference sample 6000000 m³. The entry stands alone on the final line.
76775.654 m³
